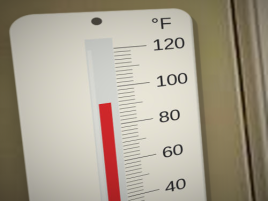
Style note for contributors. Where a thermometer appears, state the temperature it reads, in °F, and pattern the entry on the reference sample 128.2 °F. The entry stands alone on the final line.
92 °F
